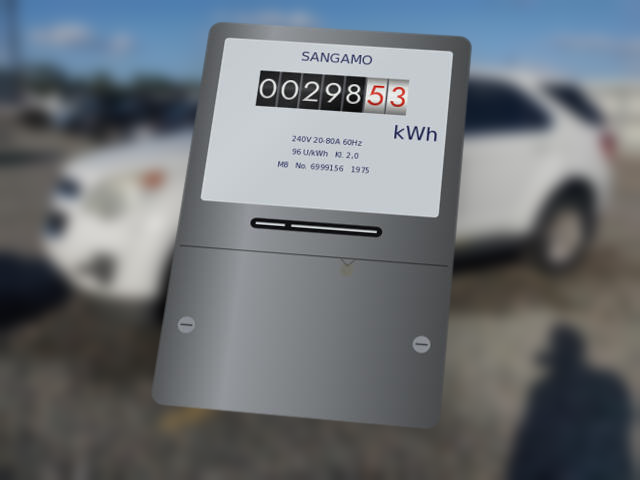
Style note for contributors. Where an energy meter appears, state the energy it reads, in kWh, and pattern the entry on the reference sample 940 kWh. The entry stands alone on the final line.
298.53 kWh
